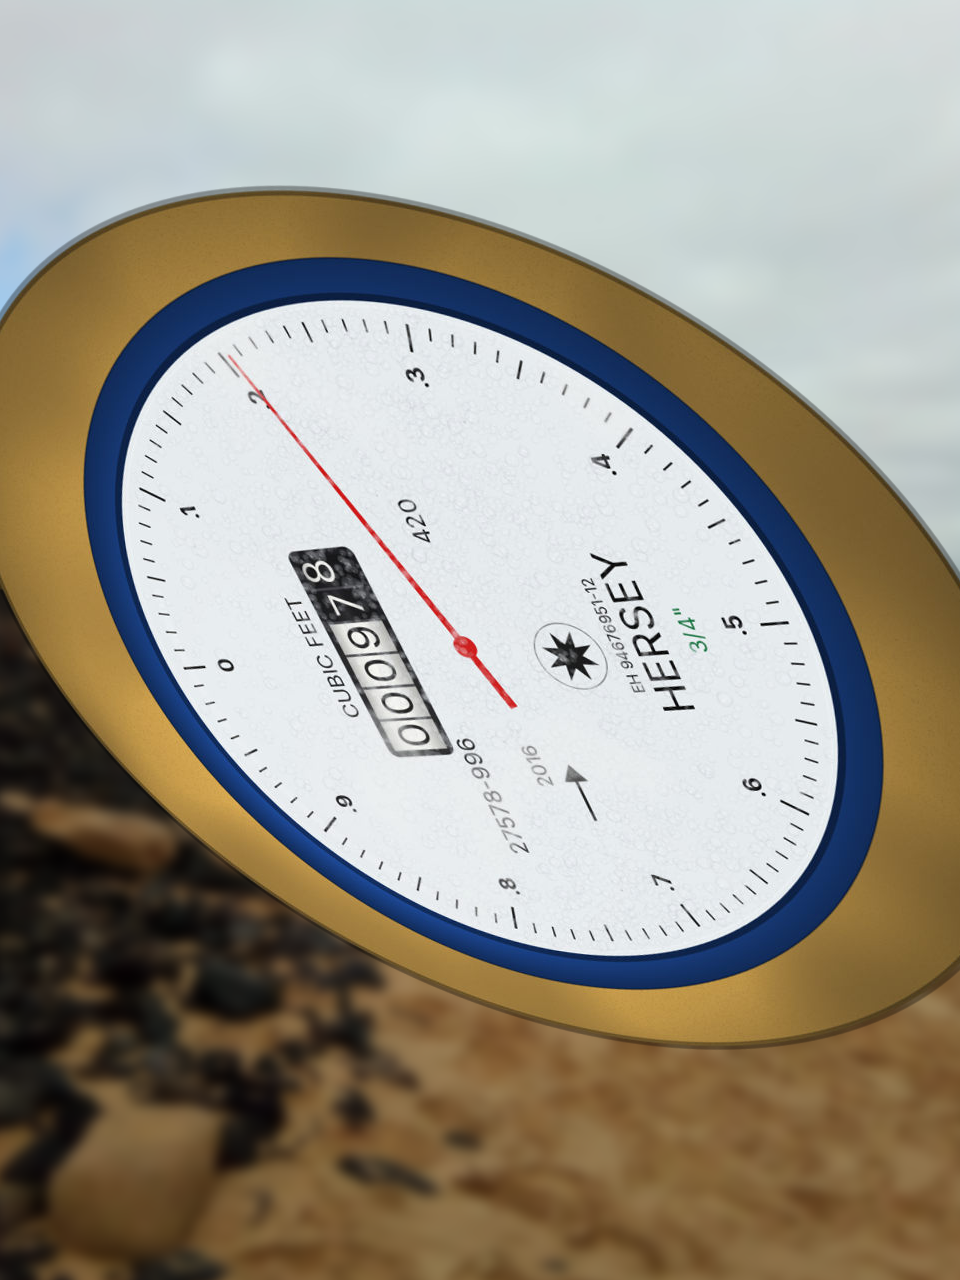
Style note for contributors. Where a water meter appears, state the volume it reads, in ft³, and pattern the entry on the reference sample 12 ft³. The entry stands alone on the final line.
978.20 ft³
